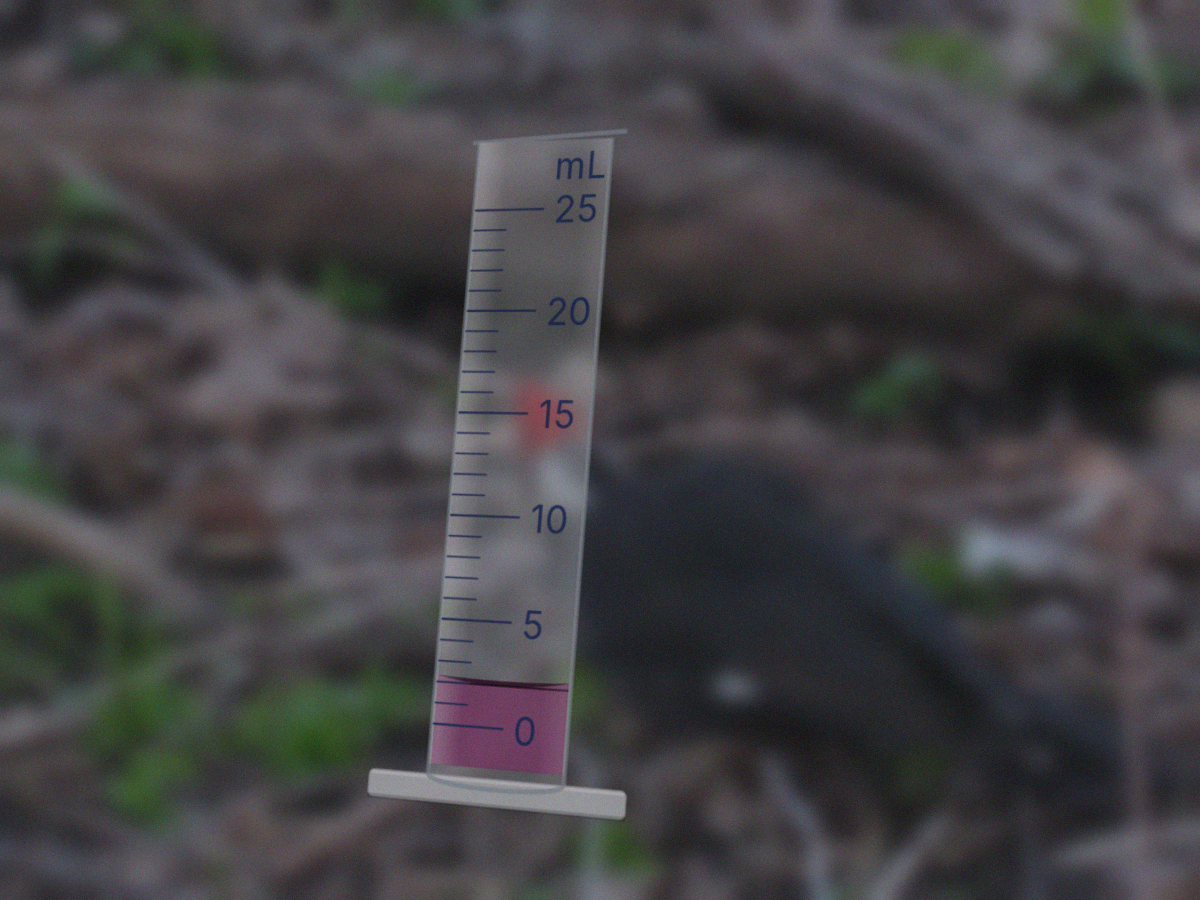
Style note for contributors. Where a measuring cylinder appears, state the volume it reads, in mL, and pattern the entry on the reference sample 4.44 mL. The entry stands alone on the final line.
2 mL
